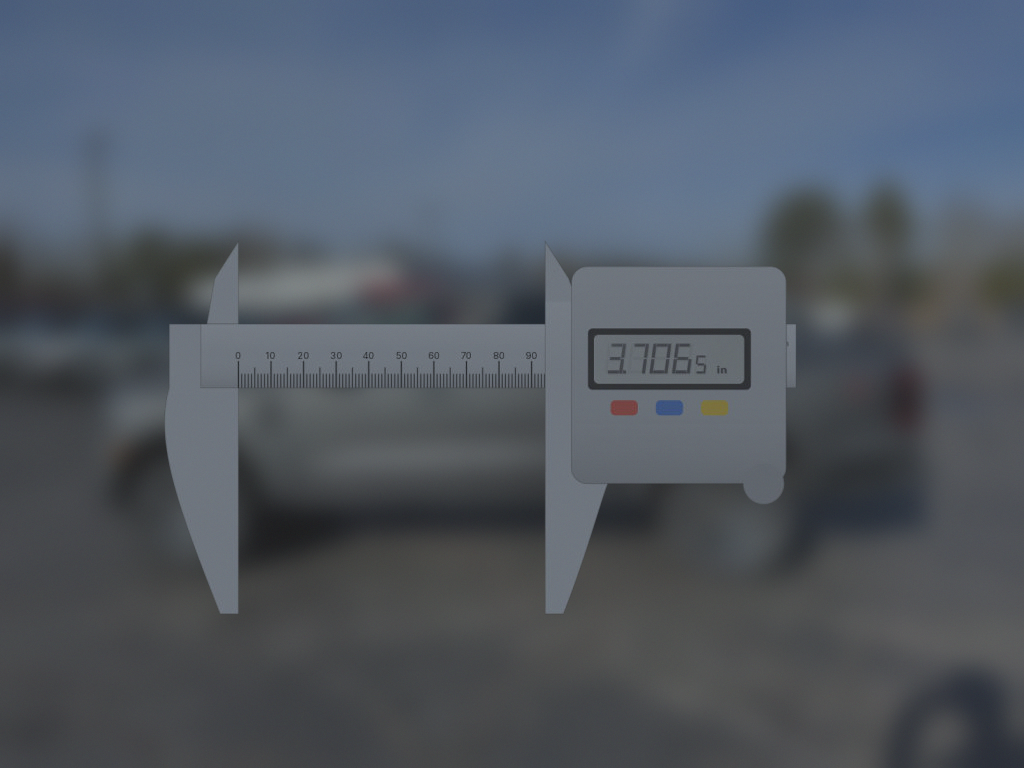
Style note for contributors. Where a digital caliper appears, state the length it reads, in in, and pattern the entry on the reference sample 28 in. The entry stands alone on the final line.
3.7065 in
